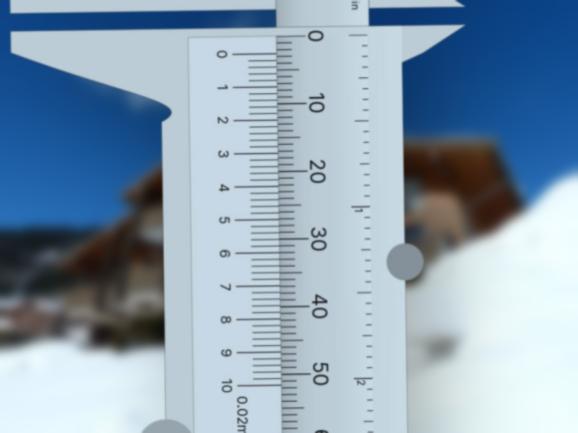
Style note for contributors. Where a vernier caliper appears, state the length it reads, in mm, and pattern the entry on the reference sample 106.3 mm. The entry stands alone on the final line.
2.6 mm
